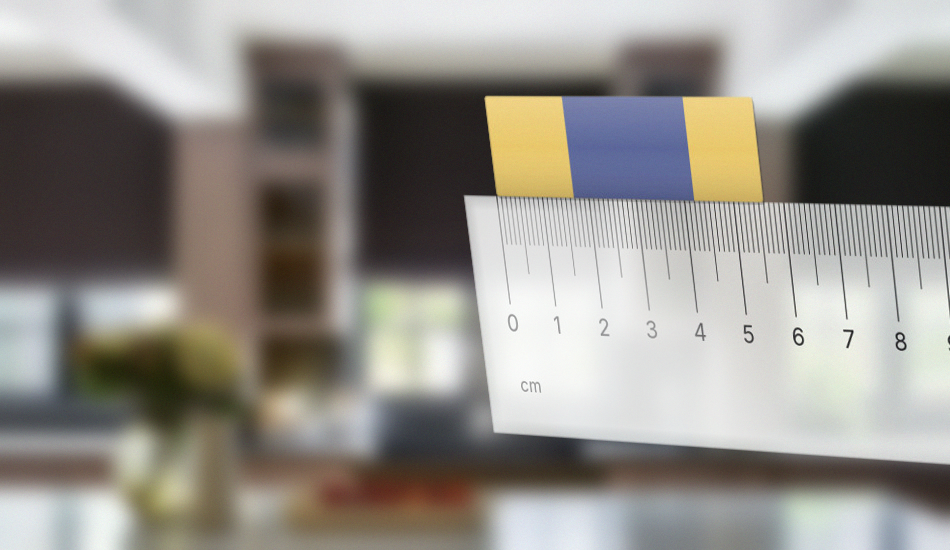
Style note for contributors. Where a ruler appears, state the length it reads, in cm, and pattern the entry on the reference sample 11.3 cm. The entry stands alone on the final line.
5.6 cm
